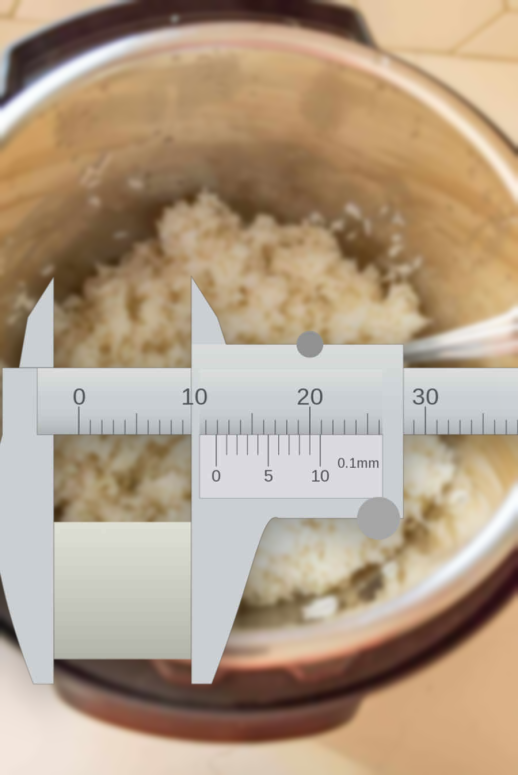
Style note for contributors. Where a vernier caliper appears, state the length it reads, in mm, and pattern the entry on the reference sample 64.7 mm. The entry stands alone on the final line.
11.9 mm
